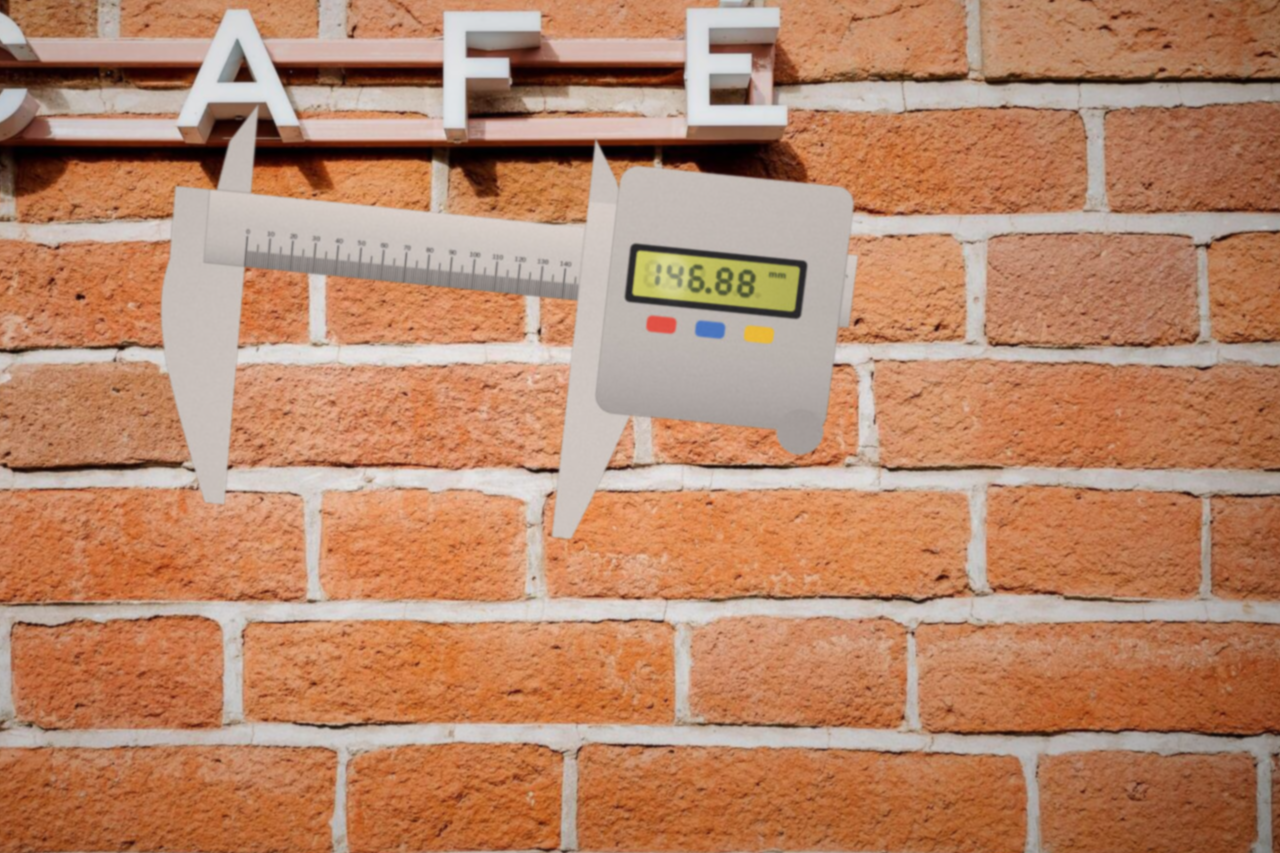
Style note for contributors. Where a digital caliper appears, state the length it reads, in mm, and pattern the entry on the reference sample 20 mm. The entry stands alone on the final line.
146.88 mm
